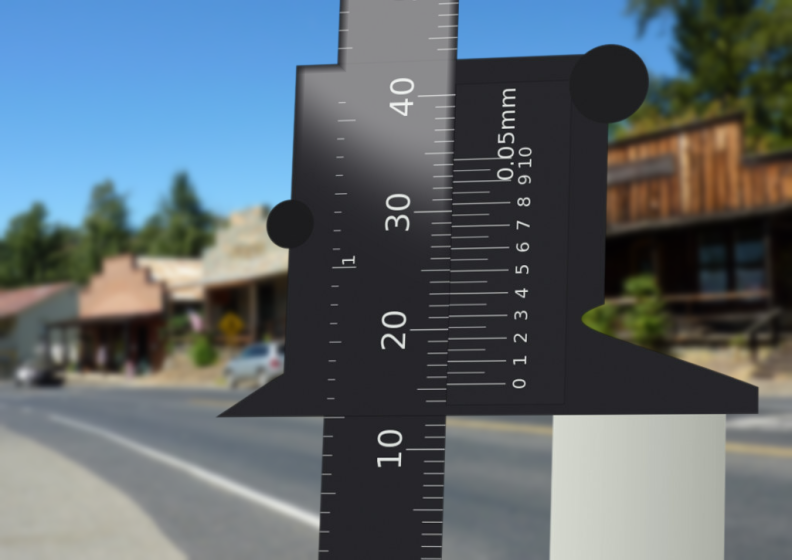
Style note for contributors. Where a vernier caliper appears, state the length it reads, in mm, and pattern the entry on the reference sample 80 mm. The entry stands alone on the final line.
15.4 mm
